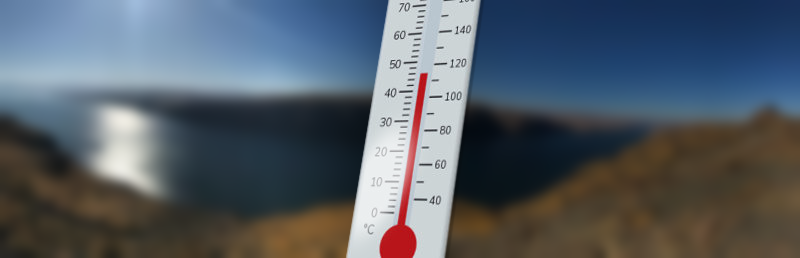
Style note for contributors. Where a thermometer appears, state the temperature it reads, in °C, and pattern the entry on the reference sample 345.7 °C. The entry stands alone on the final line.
46 °C
